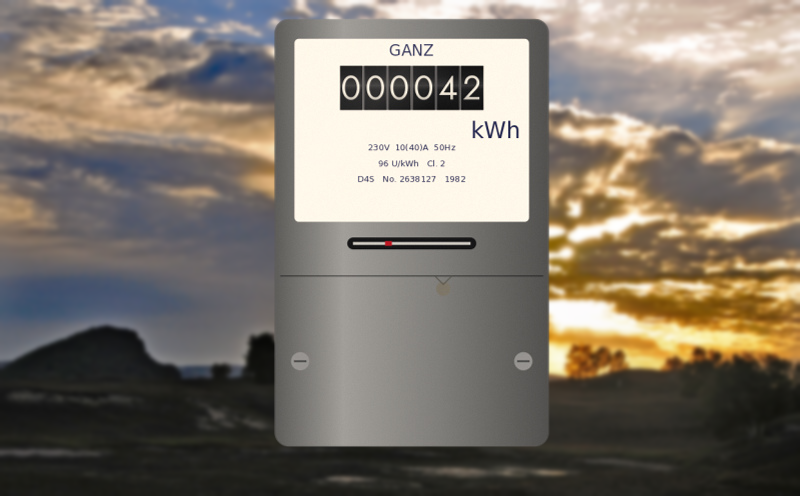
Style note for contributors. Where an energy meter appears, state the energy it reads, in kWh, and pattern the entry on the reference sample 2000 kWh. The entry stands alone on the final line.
42 kWh
